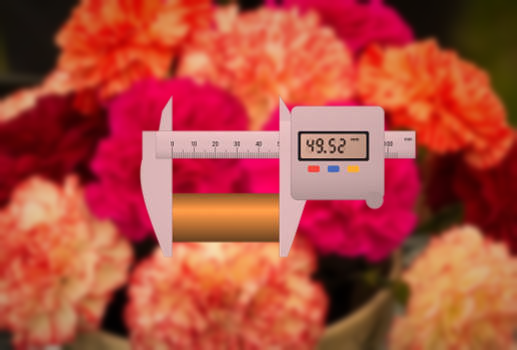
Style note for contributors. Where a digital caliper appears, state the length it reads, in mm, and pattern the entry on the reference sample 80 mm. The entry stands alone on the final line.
49.52 mm
